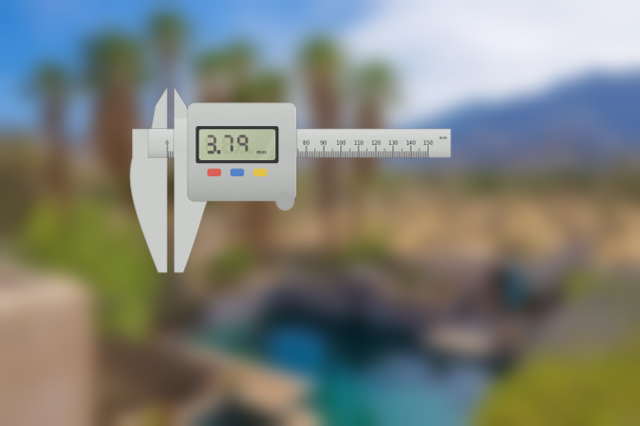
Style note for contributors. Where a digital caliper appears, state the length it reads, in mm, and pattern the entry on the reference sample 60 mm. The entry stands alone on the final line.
3.79 mm
